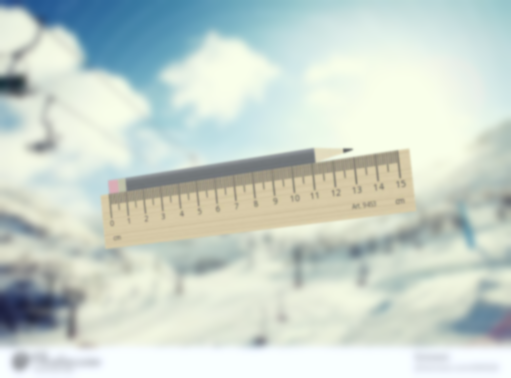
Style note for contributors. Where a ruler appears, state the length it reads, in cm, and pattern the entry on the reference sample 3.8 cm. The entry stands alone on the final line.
13 cm
